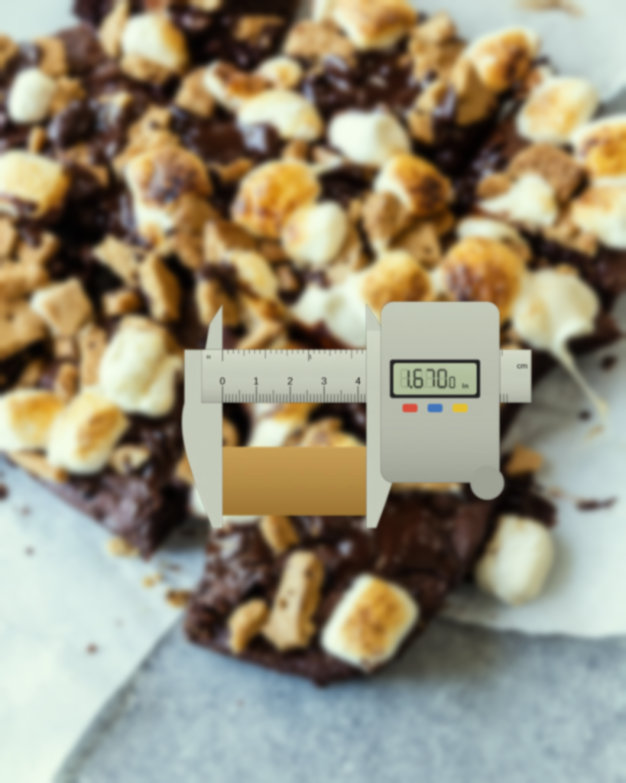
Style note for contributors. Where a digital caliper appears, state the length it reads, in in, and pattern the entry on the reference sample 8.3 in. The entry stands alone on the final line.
1.6700 in
